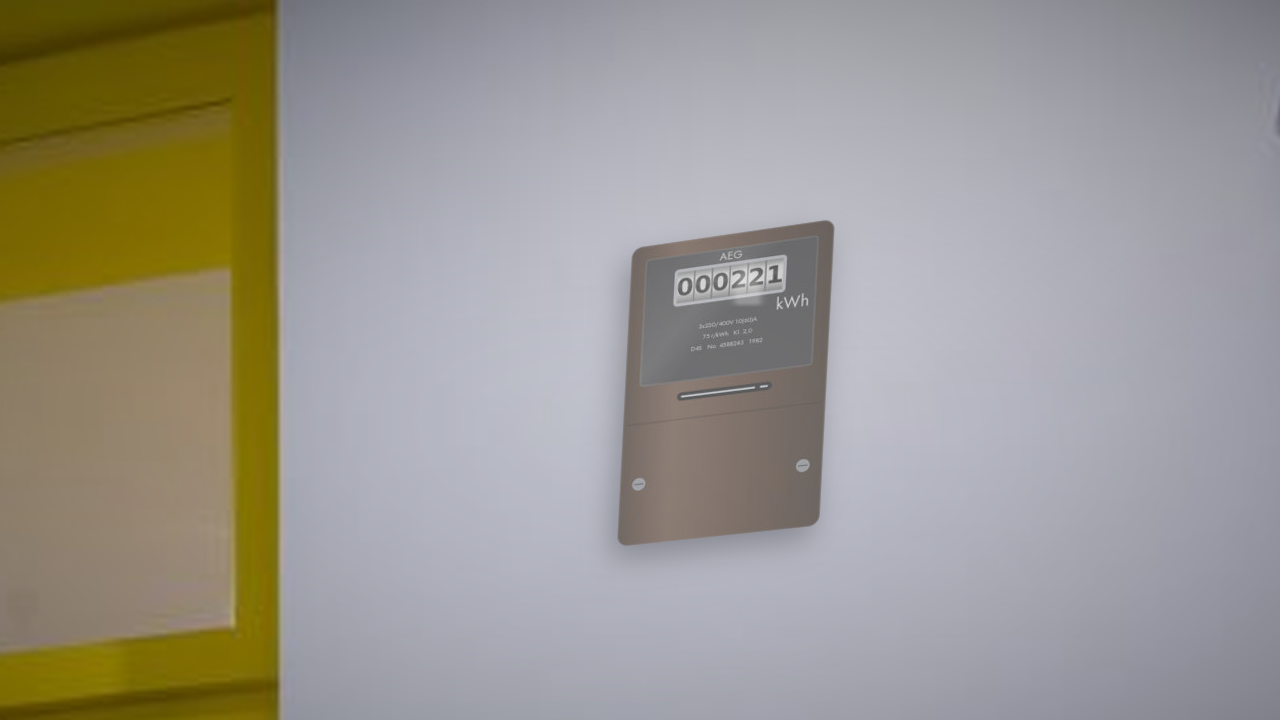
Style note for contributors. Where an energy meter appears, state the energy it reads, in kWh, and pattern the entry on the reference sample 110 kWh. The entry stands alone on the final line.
221 kWh
